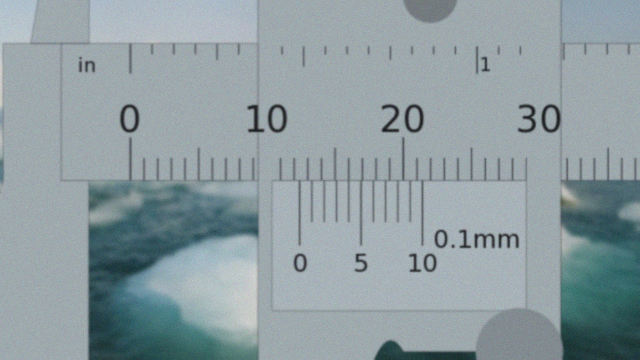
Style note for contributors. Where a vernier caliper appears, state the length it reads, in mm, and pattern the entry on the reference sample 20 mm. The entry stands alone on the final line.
12.4 mm
